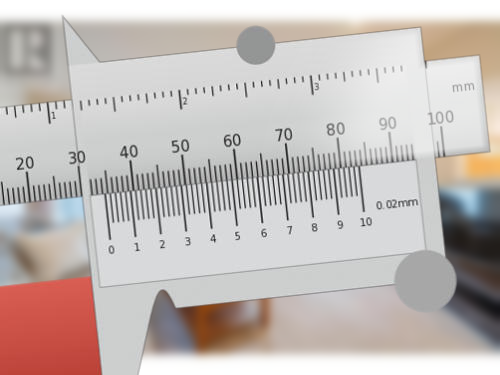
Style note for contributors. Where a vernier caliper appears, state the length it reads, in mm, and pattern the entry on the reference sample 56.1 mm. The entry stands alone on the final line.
34.5 mm
